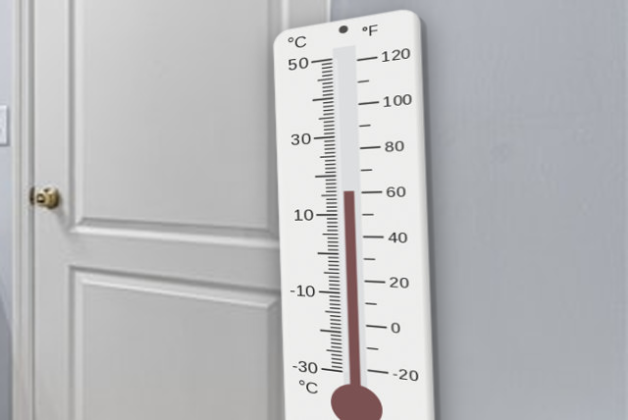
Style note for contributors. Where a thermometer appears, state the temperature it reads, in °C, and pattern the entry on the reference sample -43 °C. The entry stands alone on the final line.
16 °C
